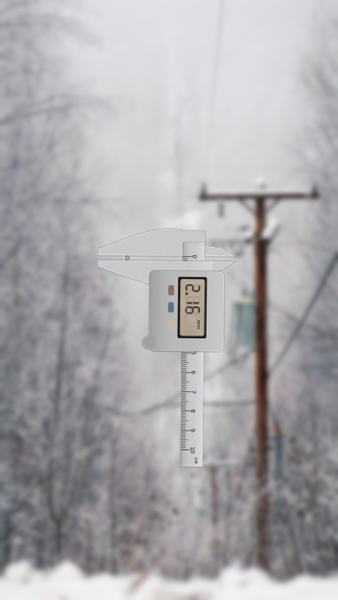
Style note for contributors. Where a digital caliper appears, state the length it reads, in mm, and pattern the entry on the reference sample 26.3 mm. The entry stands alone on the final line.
2.16 mm
